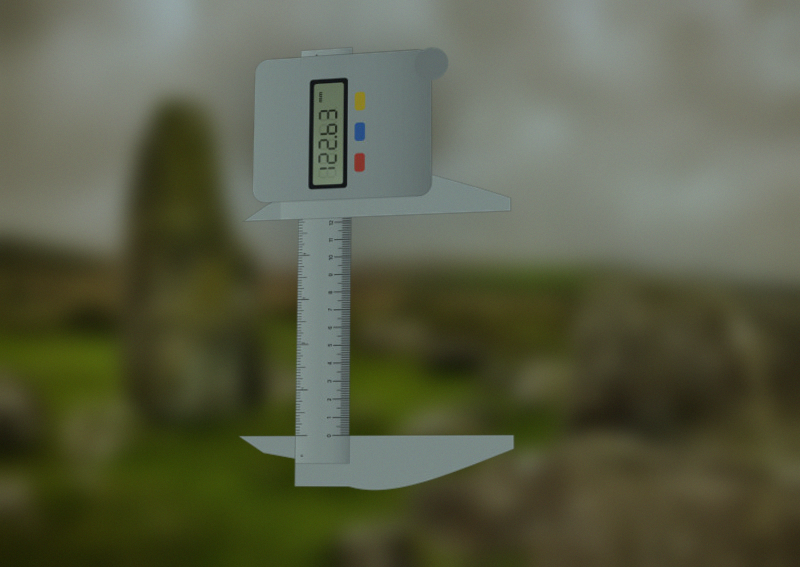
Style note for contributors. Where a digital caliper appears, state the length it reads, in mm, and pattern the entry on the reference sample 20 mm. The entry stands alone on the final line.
122.63 mm
